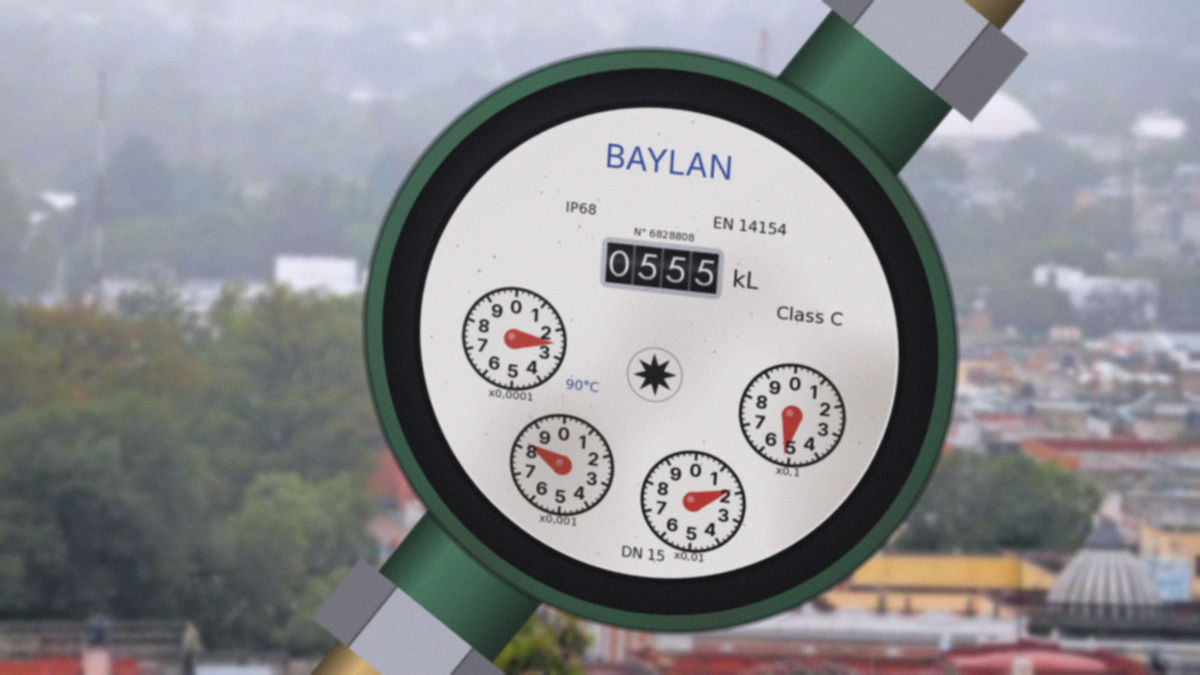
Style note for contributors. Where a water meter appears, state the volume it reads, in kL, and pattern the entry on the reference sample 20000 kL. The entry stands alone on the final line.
555.5182 kL
